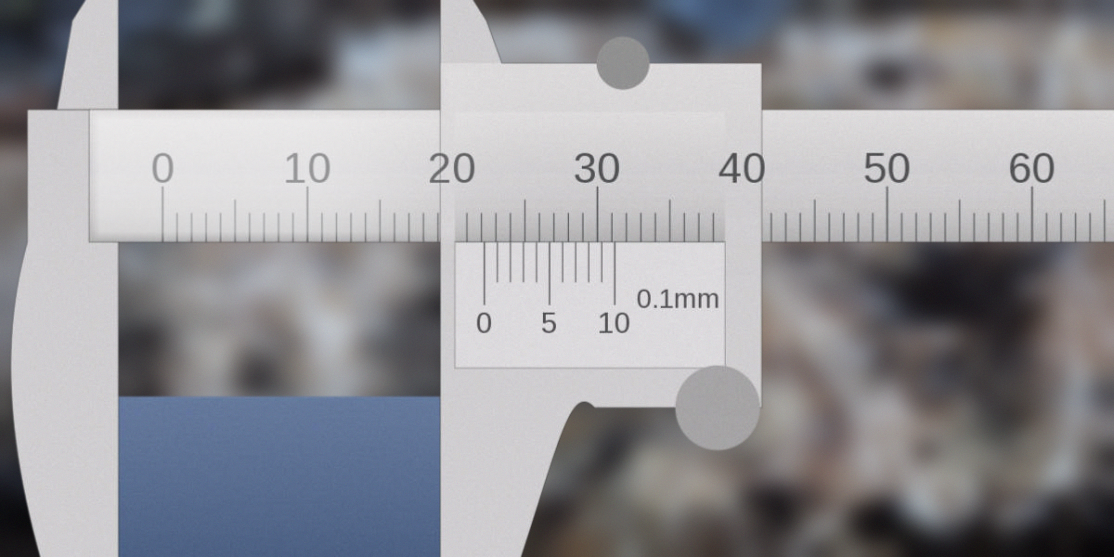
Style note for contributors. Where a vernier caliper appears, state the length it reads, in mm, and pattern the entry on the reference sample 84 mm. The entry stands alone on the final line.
22.2 mm
